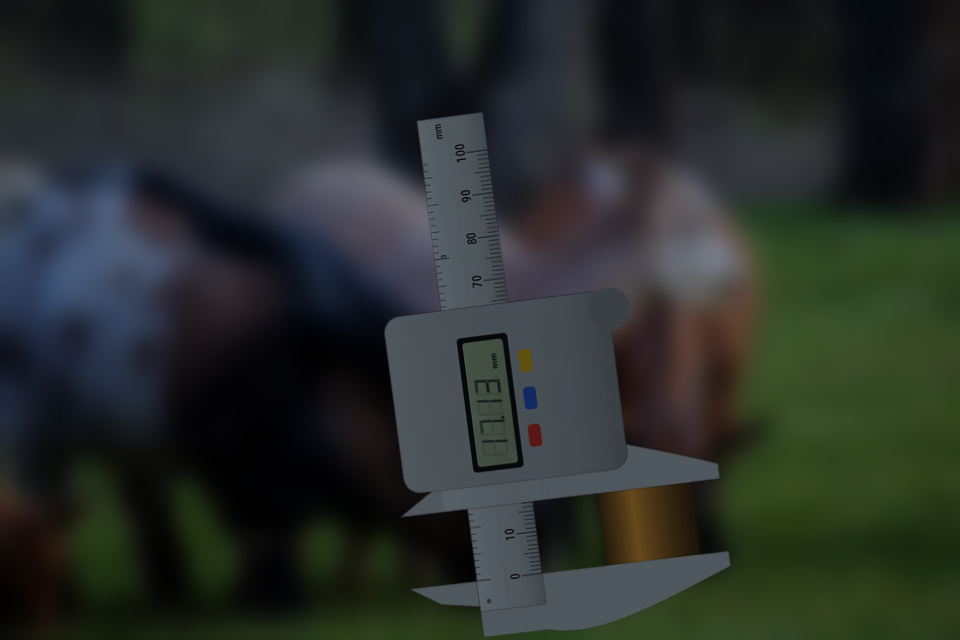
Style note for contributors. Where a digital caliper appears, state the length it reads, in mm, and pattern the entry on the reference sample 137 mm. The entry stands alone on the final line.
17.13 mm
